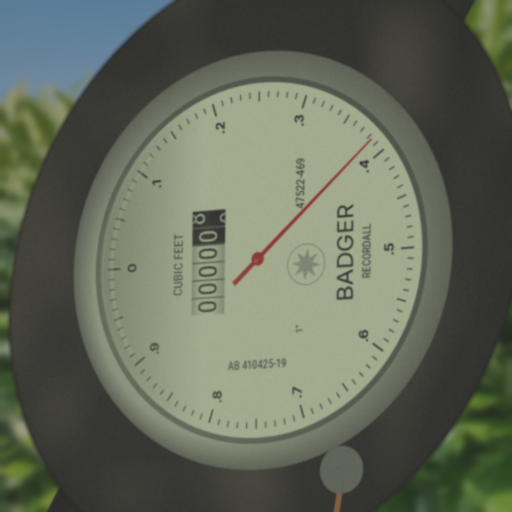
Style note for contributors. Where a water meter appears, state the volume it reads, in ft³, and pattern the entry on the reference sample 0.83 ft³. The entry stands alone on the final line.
8.38 ft³
